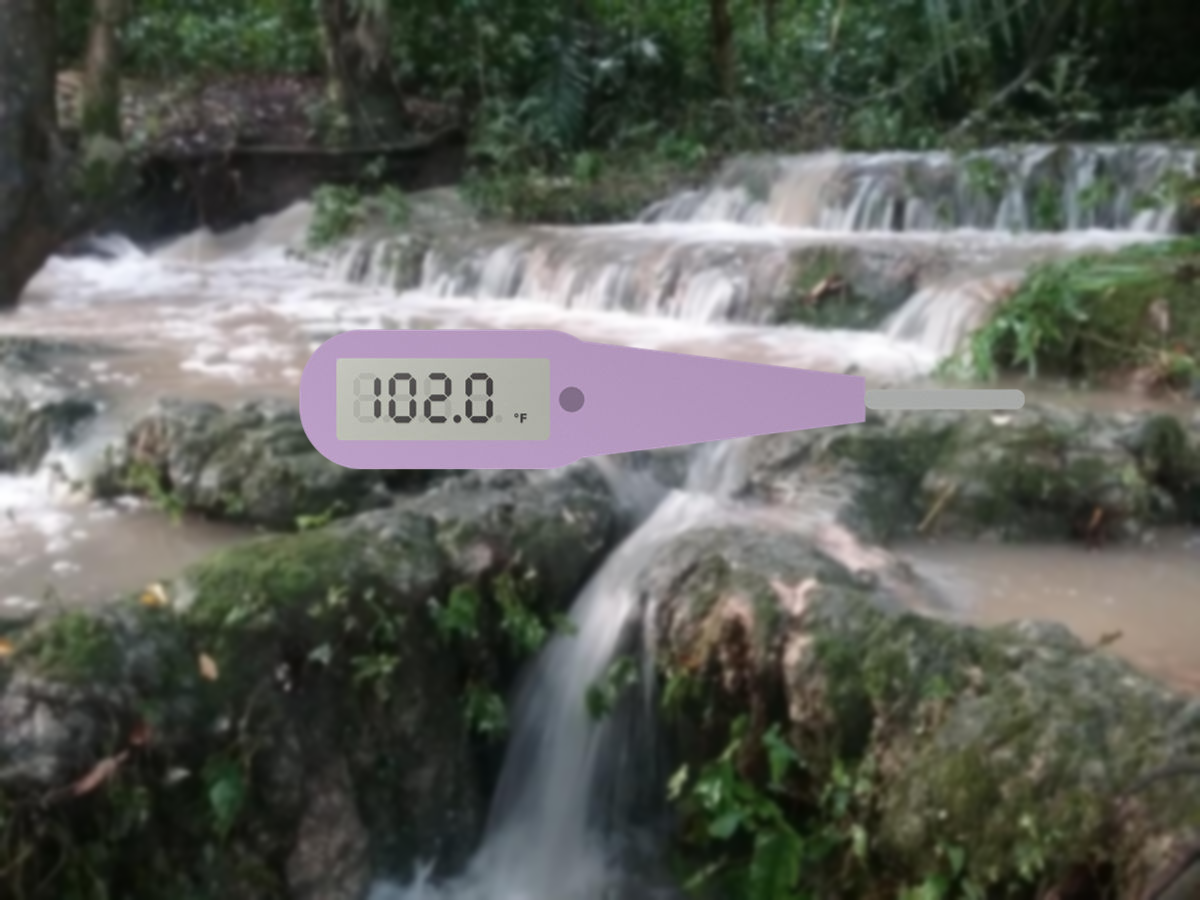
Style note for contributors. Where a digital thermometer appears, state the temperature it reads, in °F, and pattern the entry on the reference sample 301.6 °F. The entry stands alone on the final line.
102.0 °F
